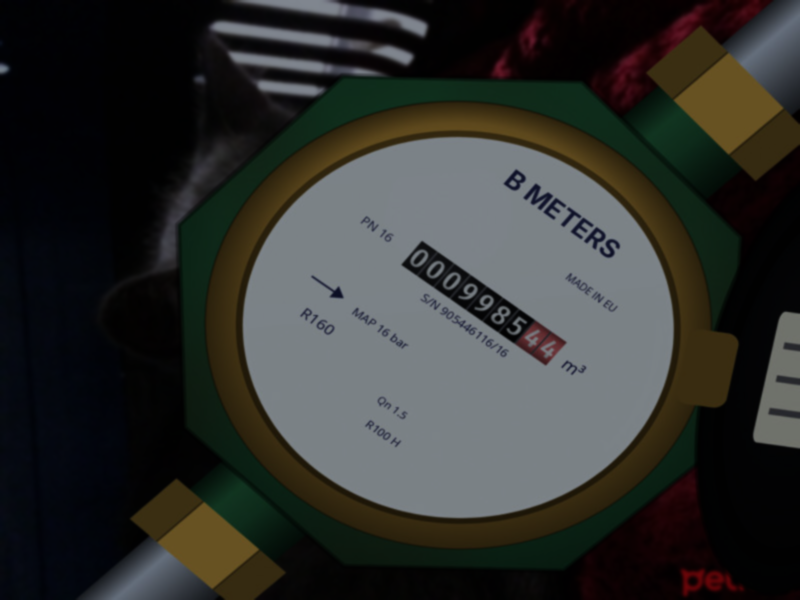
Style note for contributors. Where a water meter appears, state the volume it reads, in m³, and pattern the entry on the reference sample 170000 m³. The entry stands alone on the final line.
9985.44 m³
